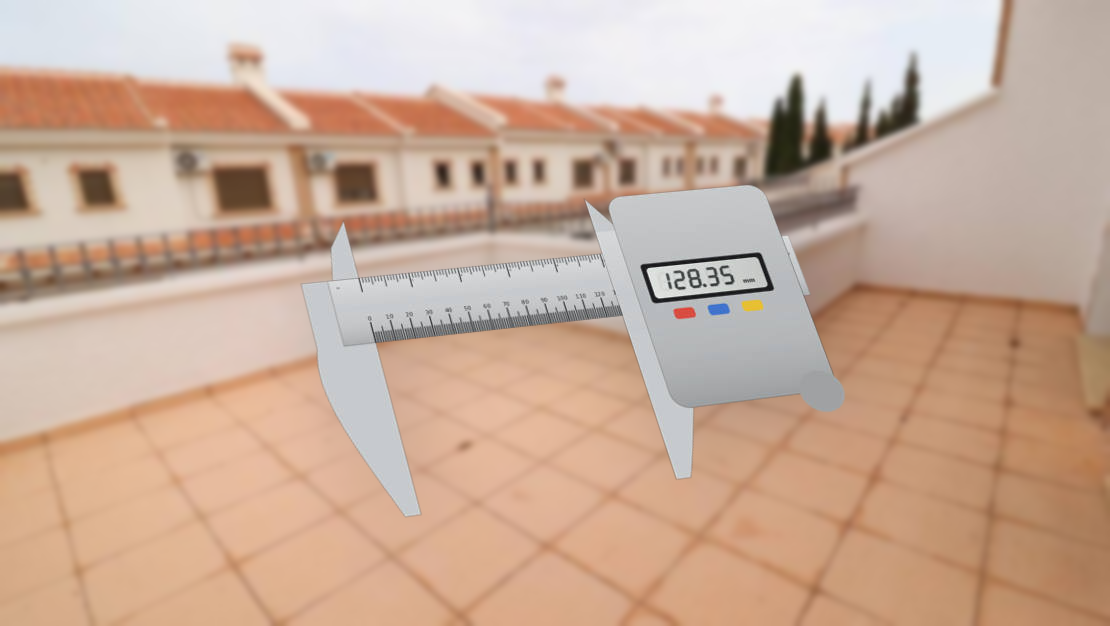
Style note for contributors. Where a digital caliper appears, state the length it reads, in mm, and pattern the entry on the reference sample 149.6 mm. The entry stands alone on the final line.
128.35 mm
